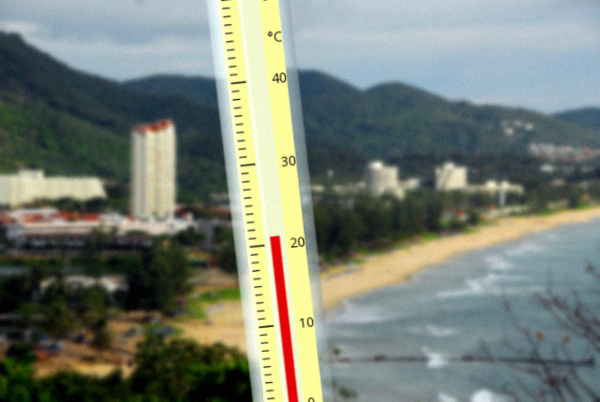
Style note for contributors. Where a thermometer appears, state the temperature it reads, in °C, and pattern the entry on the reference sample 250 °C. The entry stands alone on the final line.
21 °C
